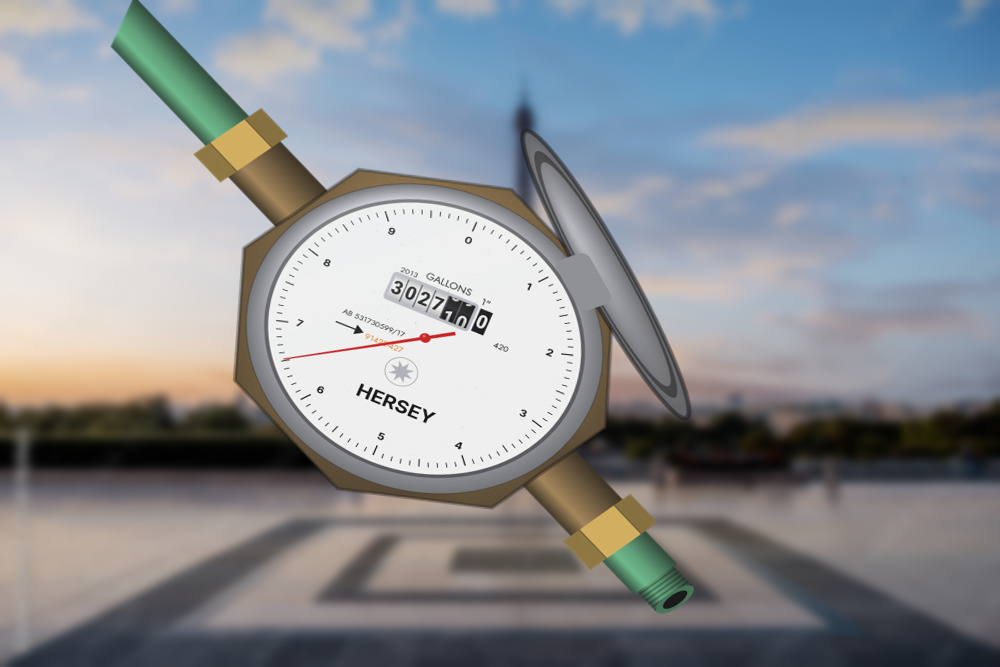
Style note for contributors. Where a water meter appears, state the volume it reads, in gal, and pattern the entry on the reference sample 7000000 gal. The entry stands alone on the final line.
3027096.5 gal
